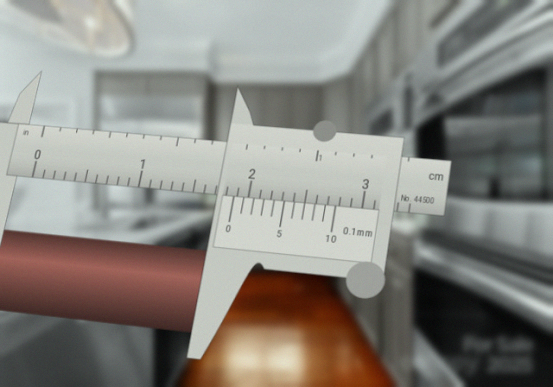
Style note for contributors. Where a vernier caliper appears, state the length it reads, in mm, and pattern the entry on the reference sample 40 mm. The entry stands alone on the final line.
18.7 mm
